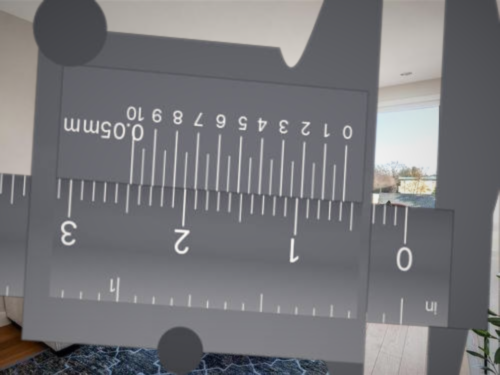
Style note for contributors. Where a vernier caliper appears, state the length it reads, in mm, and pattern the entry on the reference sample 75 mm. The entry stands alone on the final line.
5.8 mm
